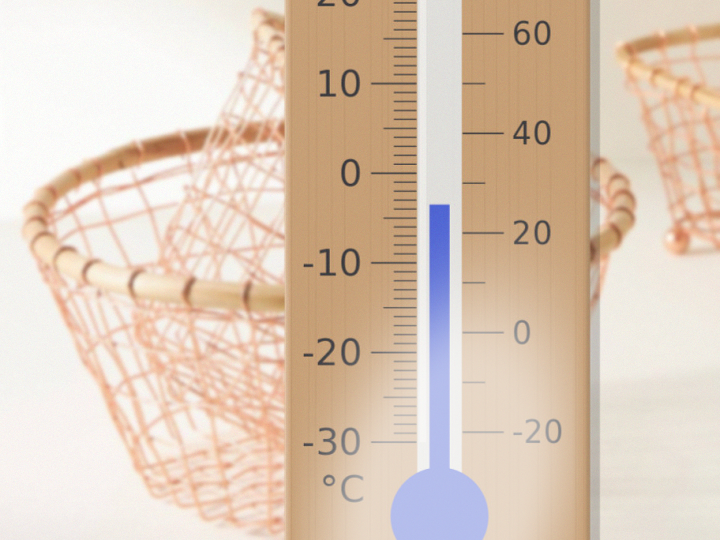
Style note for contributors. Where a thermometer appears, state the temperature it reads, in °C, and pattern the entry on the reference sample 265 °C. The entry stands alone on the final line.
-3.5 °C
